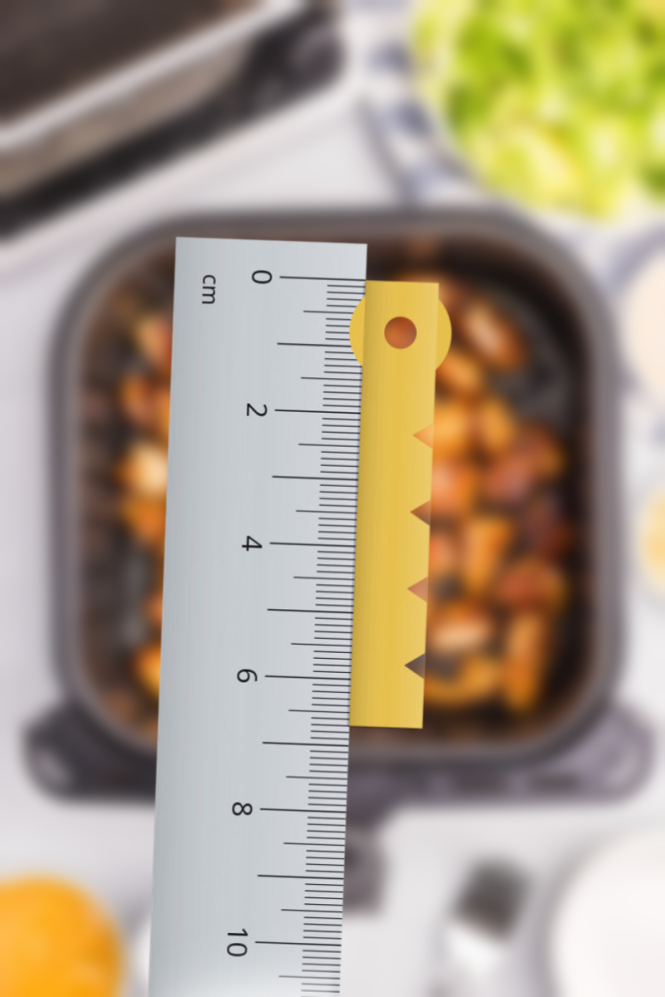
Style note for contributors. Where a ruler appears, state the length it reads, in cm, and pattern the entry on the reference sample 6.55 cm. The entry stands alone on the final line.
6.7 cm
